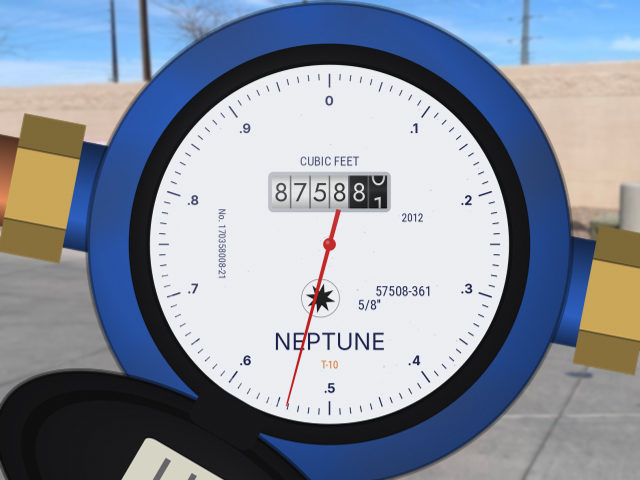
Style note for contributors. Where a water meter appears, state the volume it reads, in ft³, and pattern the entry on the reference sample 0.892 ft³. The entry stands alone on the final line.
875880.54 ft³
